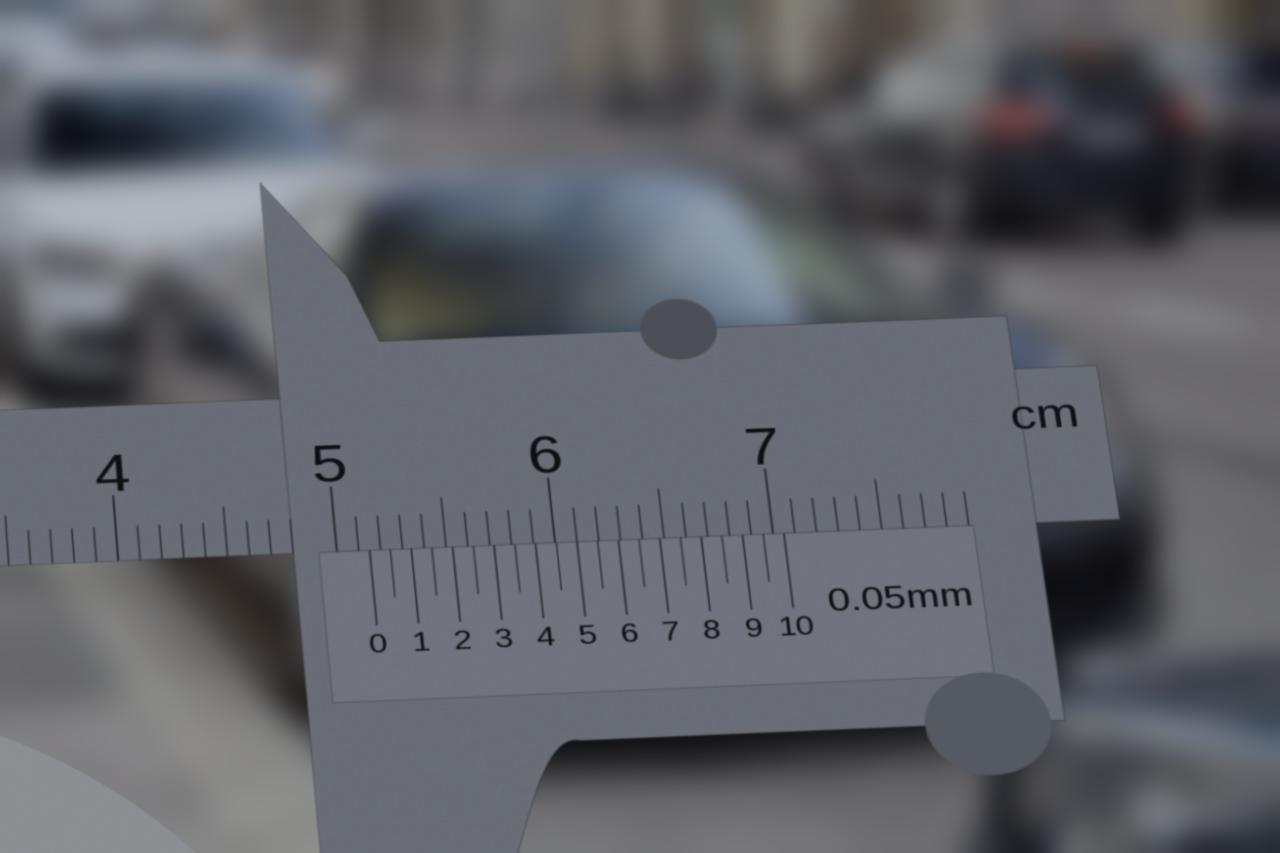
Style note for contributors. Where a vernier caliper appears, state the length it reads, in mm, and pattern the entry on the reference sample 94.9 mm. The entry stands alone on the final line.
51.5 mm
